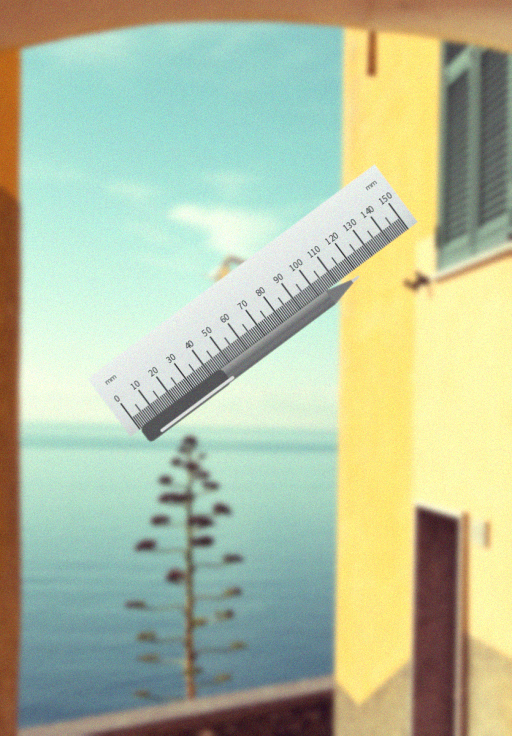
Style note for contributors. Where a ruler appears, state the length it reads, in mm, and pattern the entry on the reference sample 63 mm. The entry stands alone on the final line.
120 mm
